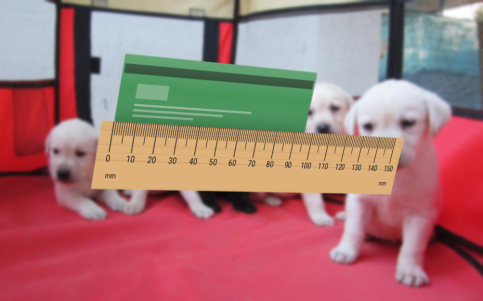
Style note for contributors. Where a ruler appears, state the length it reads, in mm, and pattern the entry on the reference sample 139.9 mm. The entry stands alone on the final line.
95 mm
